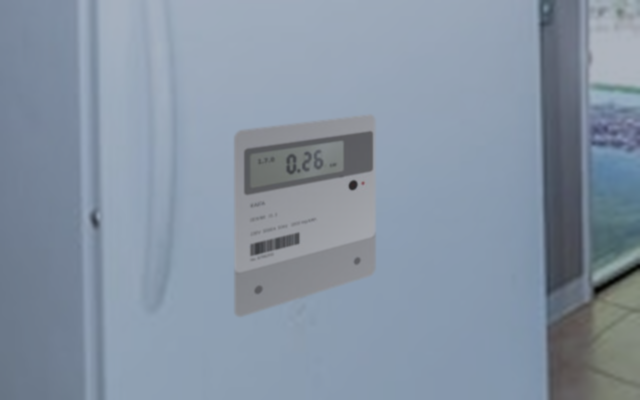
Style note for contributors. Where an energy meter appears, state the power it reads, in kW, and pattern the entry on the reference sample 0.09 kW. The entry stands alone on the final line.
0.26 kW
